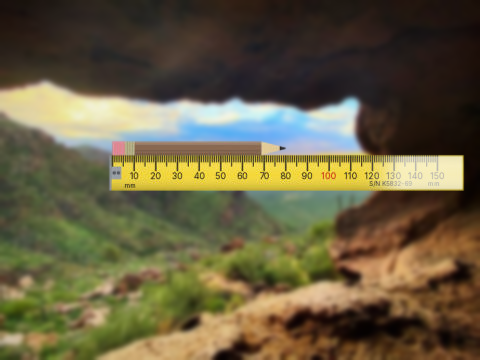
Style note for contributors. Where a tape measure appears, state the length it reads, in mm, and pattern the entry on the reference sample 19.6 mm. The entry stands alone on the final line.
80 mm
